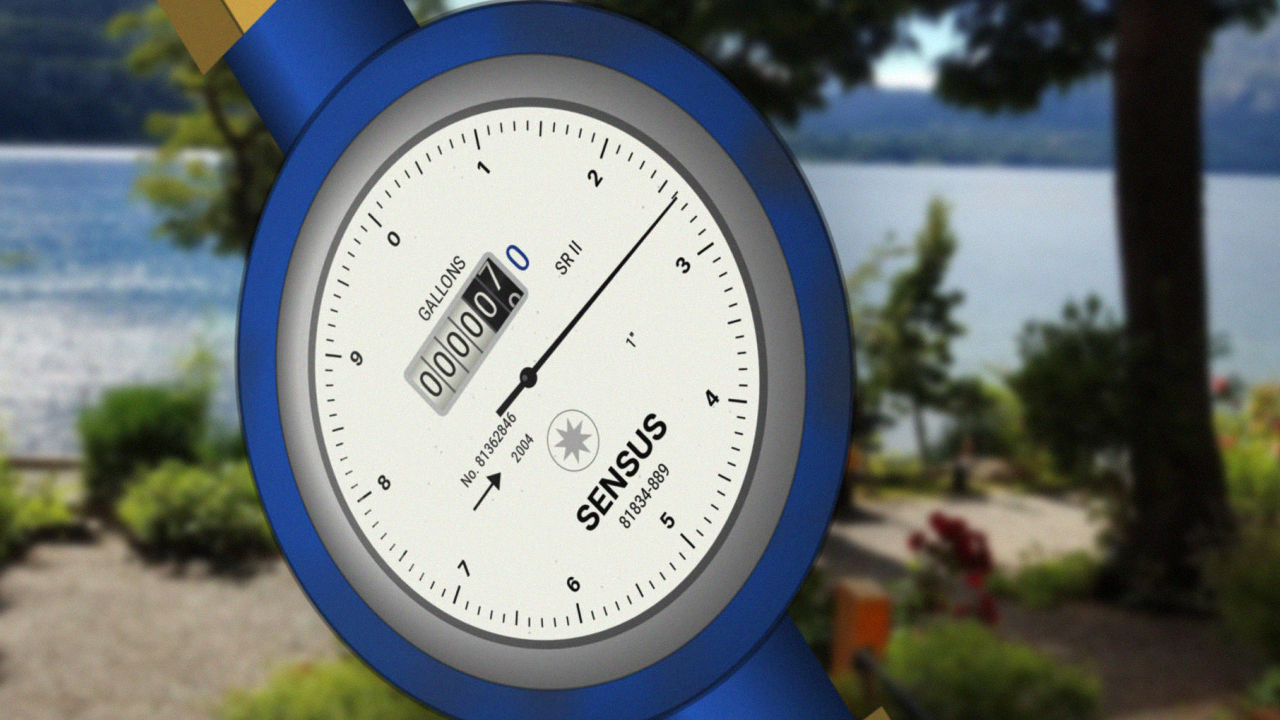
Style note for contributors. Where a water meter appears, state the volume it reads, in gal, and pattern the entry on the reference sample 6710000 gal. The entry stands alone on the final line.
72.6 gal
